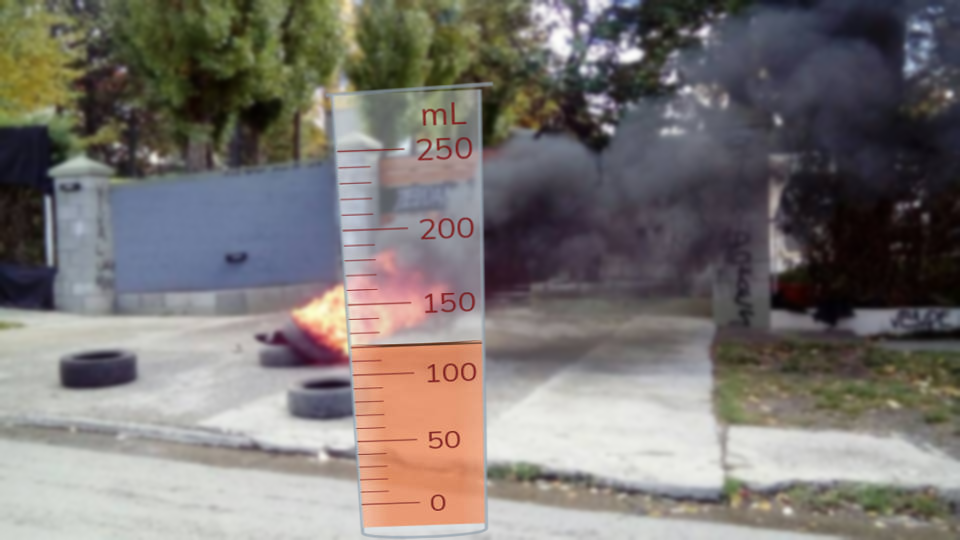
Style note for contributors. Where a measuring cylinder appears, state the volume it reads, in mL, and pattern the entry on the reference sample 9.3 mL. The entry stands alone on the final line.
120 mL
